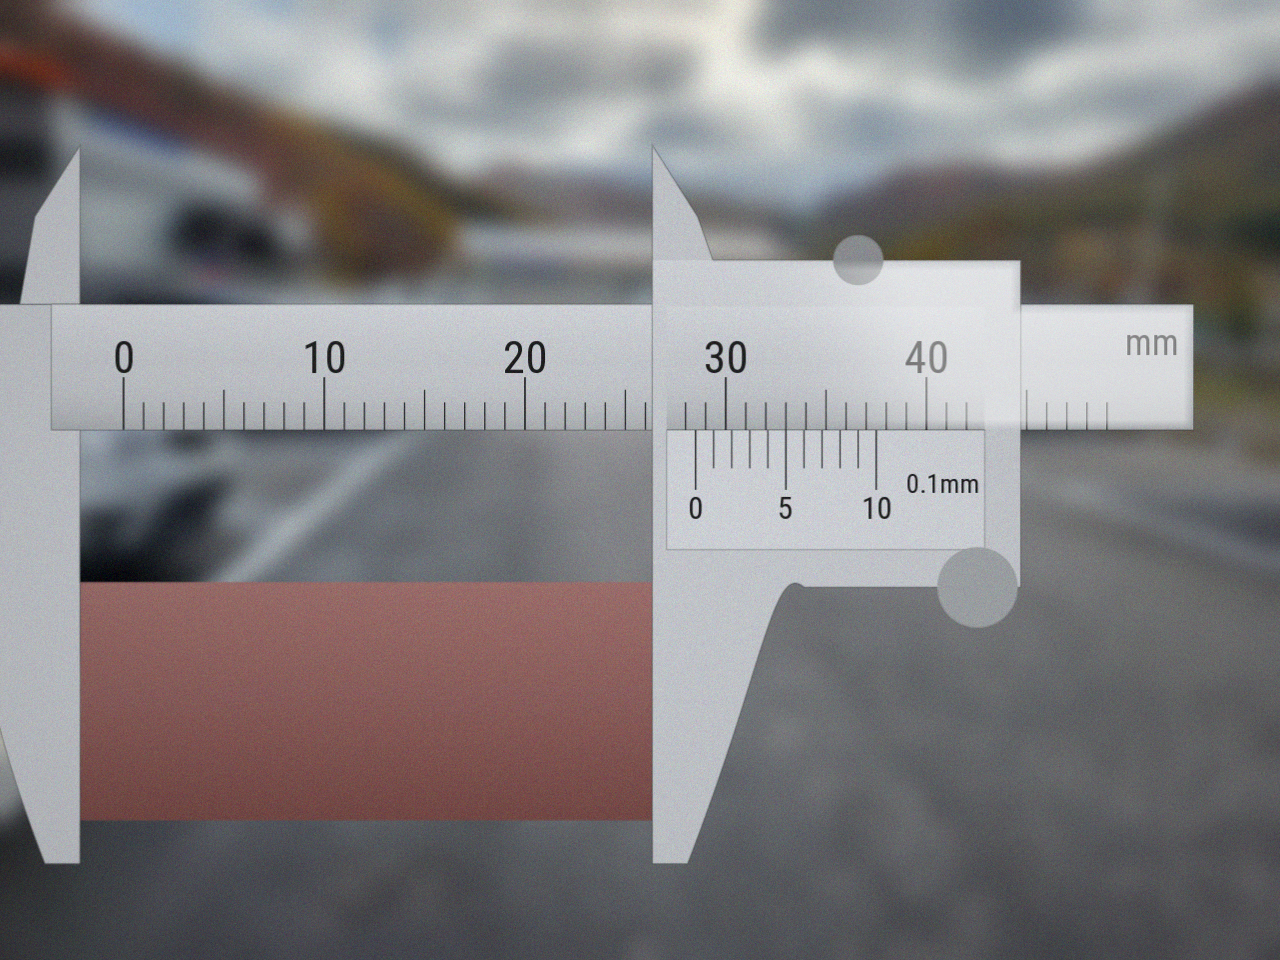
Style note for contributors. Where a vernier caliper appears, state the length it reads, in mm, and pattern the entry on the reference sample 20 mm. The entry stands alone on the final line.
28.5 mm
